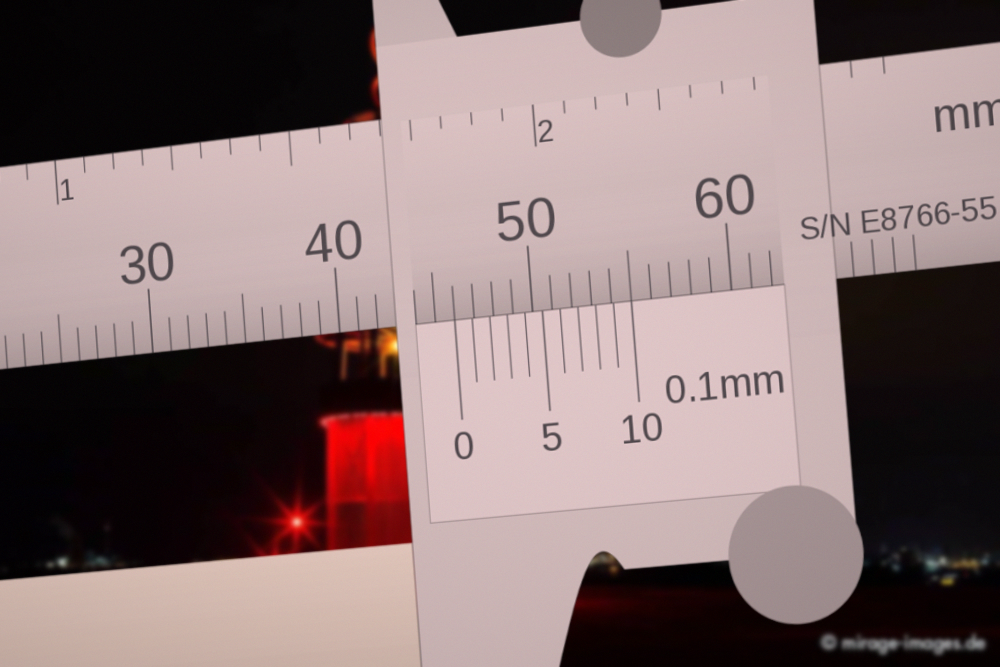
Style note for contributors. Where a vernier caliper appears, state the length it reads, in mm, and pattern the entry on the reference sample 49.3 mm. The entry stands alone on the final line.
46.0 mm
